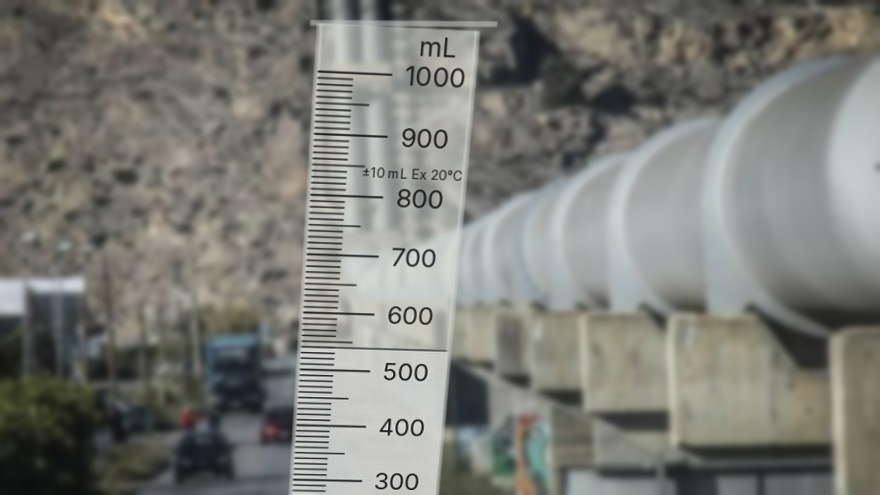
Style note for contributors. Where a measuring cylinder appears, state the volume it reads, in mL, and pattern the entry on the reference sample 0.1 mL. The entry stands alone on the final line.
540 mL
